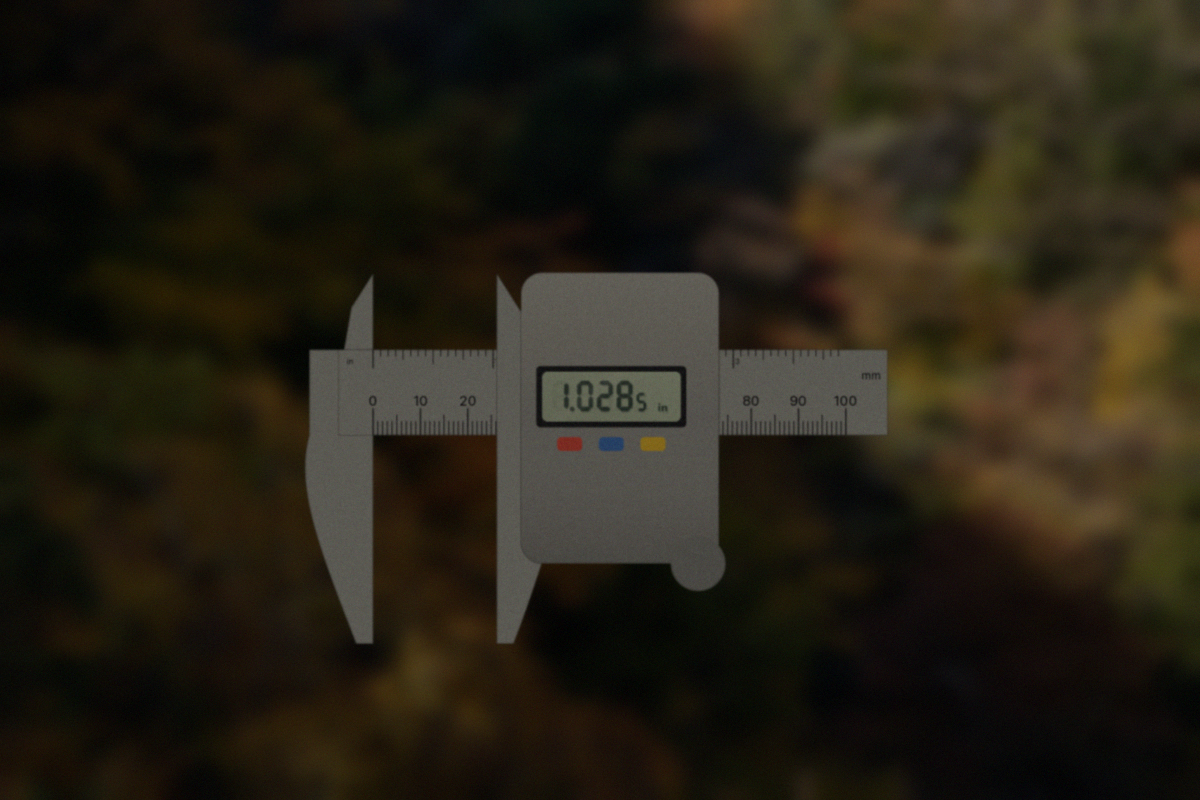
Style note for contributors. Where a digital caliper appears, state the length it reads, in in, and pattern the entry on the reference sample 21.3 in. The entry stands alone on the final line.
1.0285 in
